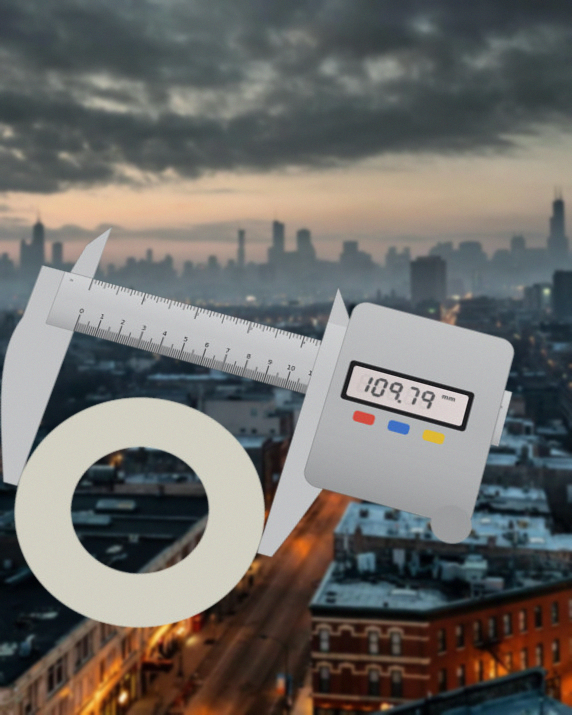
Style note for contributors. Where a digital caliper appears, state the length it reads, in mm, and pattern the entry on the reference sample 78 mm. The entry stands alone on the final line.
109.79 mm
